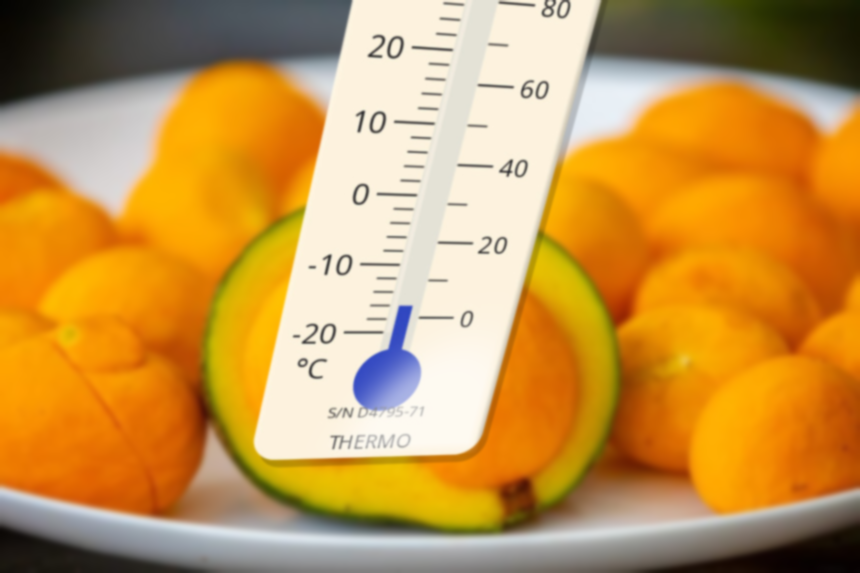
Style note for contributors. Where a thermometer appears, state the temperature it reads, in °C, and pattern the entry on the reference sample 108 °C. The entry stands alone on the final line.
-16 °C
